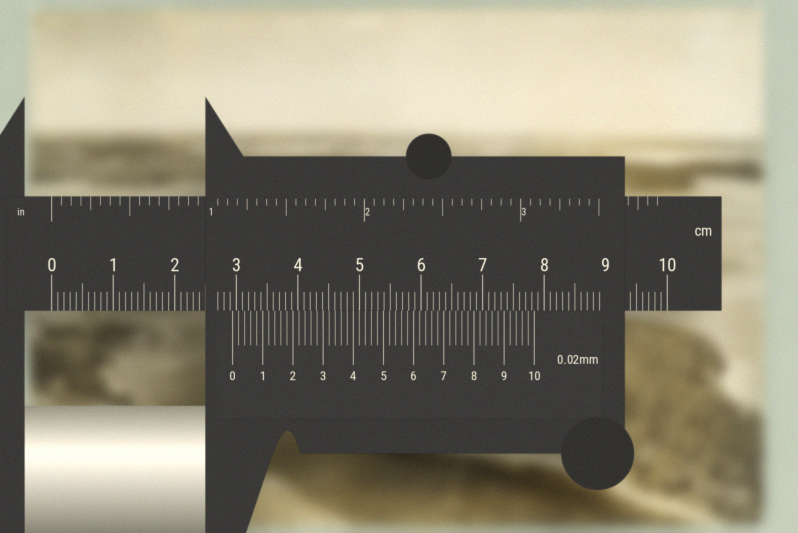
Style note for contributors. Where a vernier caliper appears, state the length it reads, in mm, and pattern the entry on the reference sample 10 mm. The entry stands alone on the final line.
29.4 mm
